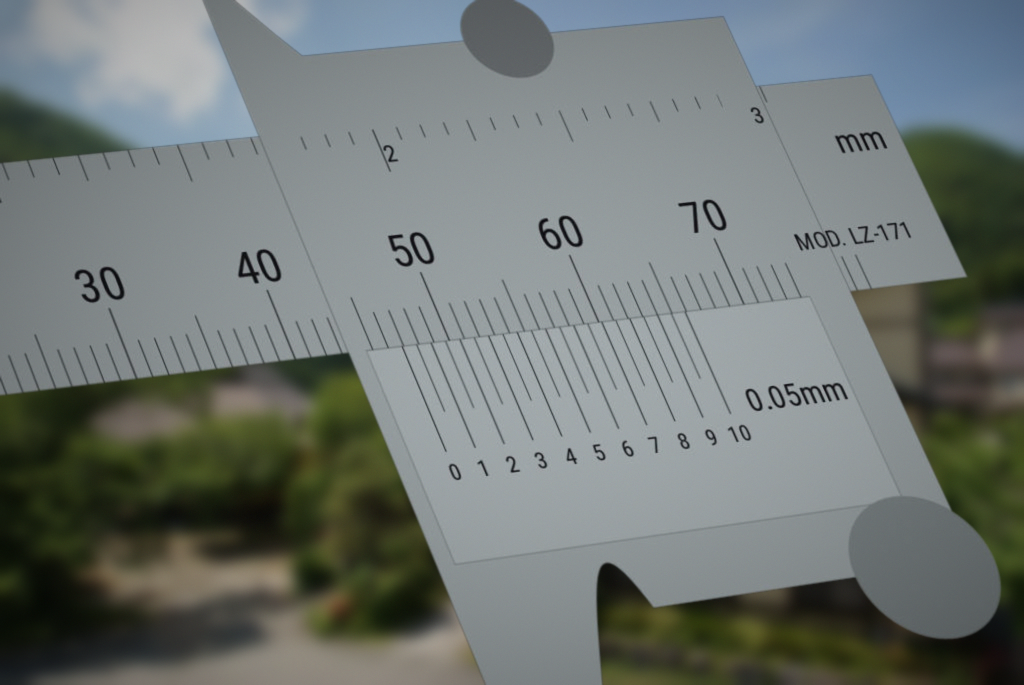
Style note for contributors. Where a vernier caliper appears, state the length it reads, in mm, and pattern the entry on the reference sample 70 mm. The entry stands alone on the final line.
46.9 mm
